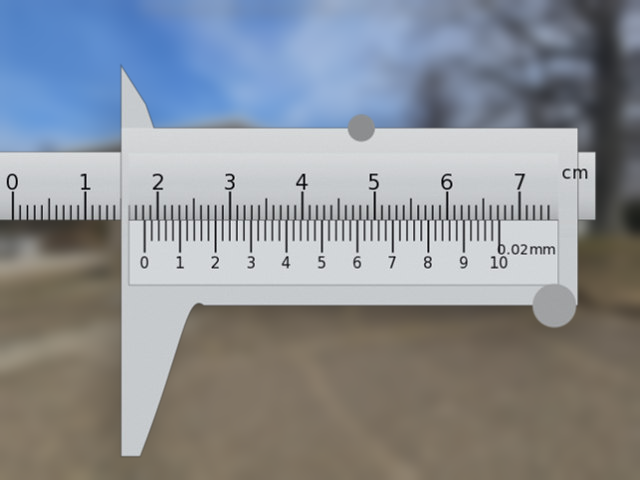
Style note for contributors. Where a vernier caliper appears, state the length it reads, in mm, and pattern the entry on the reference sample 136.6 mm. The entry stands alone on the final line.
18.2 mm
